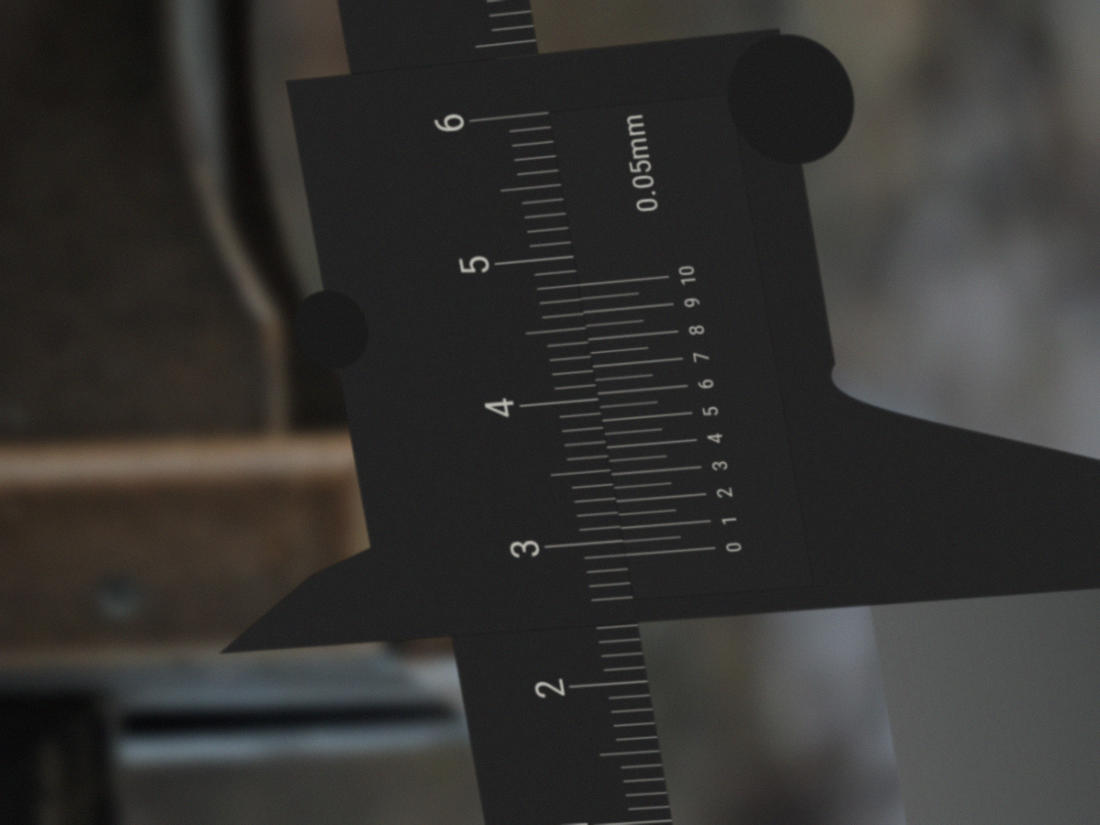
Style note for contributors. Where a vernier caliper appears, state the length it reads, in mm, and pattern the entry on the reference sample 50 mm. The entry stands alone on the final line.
29.0 mm
